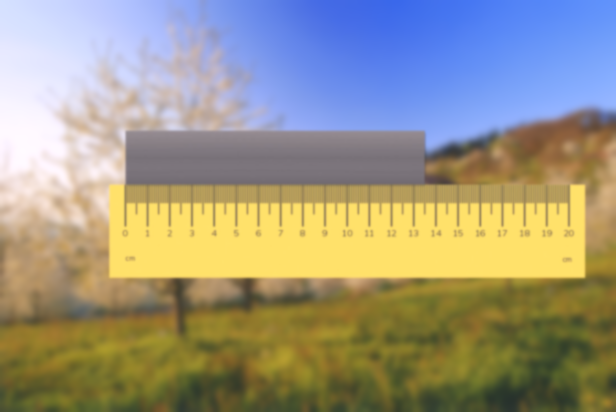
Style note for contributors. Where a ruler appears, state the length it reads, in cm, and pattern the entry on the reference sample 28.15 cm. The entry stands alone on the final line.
13.5 cm
